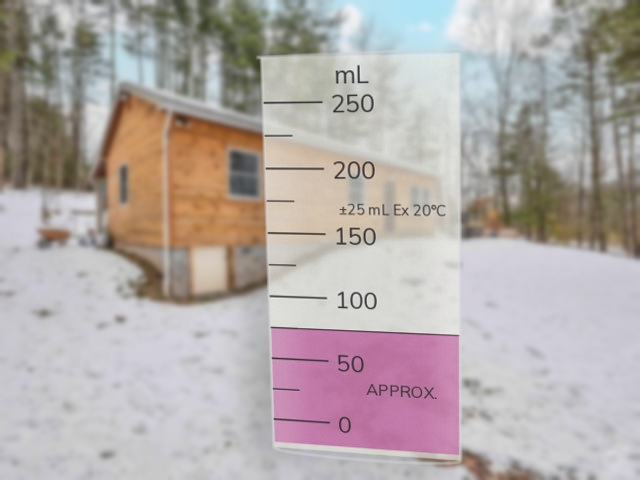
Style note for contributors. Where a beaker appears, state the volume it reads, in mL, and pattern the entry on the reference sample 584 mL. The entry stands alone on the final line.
75 mL
